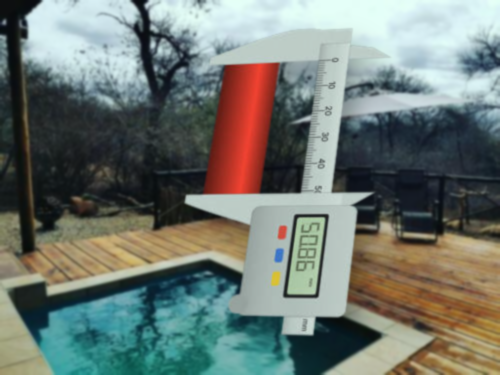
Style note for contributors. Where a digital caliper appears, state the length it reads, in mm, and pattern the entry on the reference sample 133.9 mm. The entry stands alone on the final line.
50.86 mm
